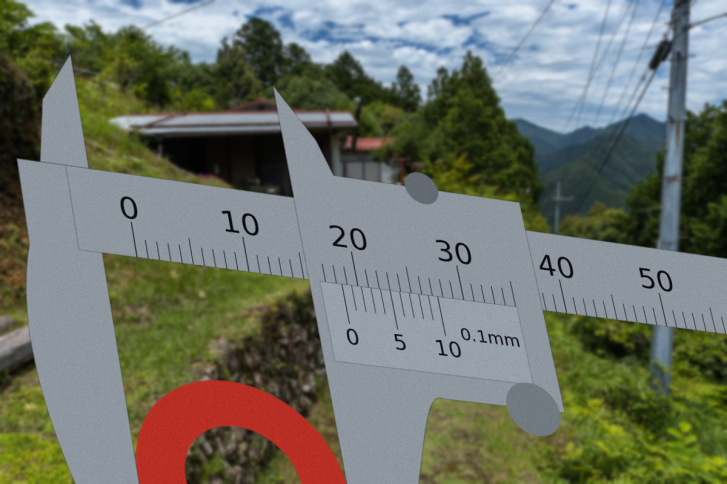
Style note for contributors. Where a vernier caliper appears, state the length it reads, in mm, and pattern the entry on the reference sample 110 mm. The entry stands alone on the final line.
18.5 mm
